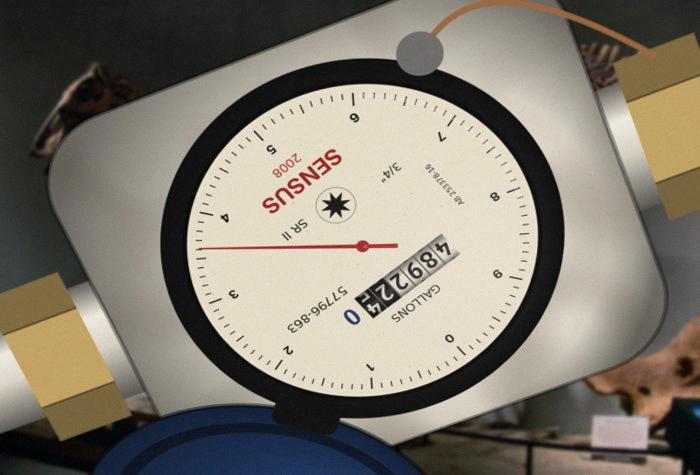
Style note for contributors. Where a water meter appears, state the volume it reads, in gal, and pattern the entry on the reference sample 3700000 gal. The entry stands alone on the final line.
4892243.6 gal
